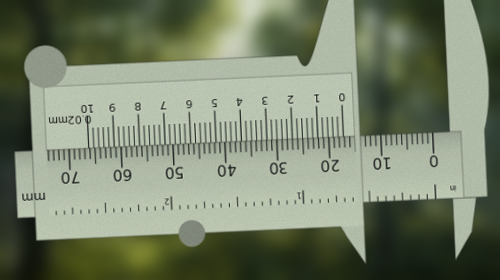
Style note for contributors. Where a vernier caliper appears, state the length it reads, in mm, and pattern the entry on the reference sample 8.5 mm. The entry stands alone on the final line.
17.2 mm
